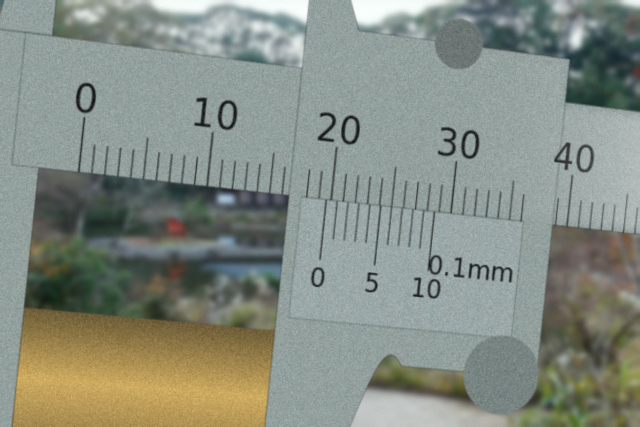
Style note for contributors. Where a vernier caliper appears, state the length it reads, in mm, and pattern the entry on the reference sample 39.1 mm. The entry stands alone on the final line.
19.6 mm
